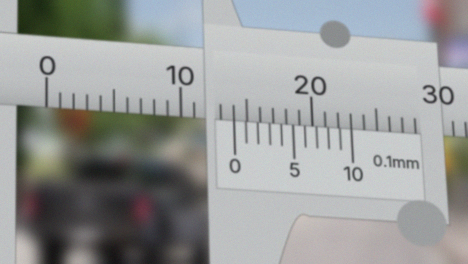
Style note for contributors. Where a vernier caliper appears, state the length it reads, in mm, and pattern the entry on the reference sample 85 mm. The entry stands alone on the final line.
14.0 mm
